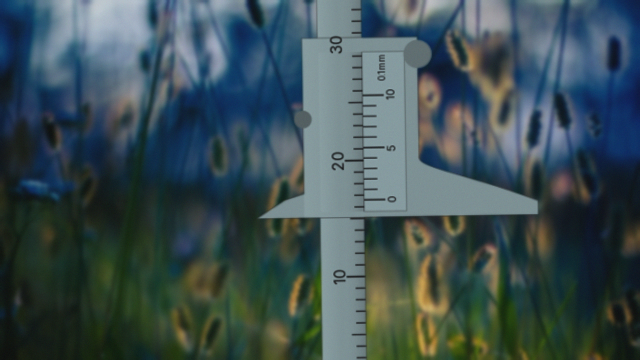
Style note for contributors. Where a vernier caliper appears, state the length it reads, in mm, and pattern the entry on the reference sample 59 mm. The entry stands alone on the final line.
16.6 mm
